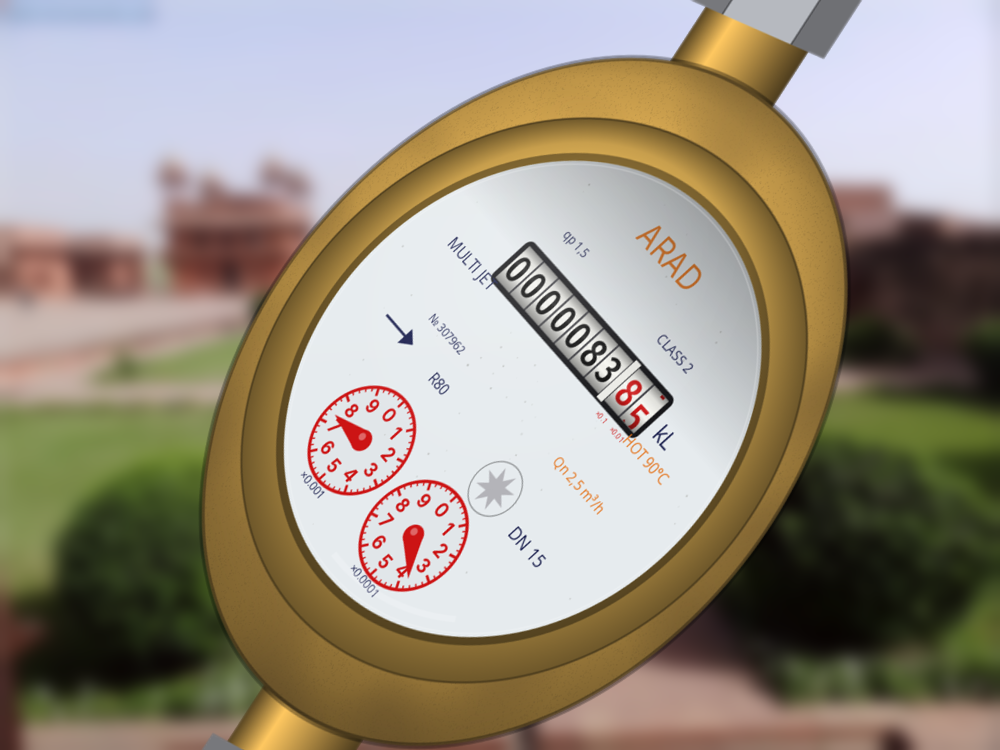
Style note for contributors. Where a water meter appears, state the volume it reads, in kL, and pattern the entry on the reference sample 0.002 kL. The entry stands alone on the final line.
83.8473 kL
